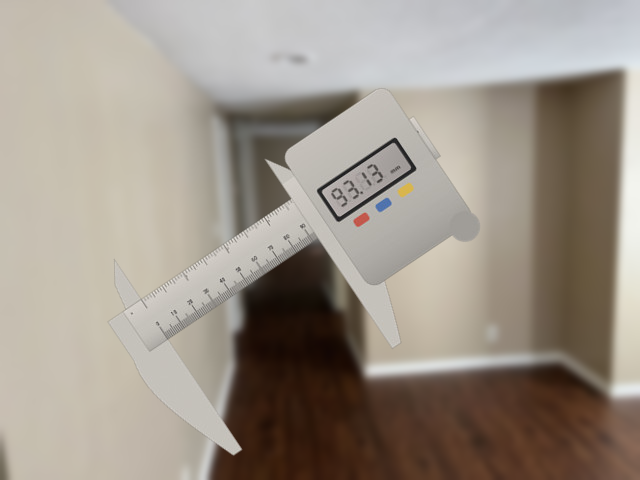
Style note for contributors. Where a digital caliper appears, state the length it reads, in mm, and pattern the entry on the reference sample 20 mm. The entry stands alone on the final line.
93.13 mm
